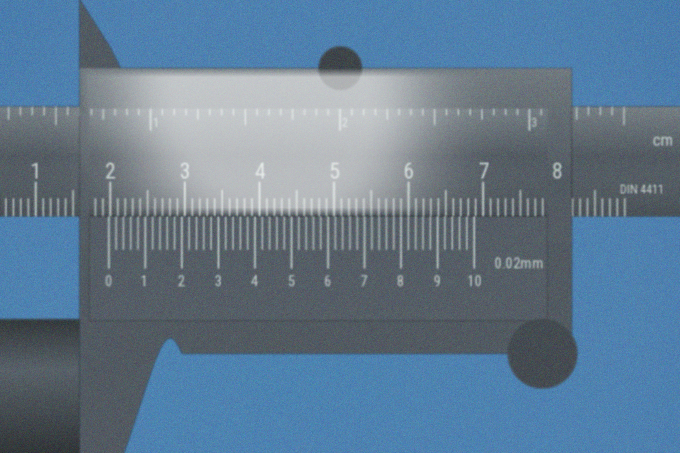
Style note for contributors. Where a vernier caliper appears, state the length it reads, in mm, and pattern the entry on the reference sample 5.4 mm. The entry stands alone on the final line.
19.8 mm
